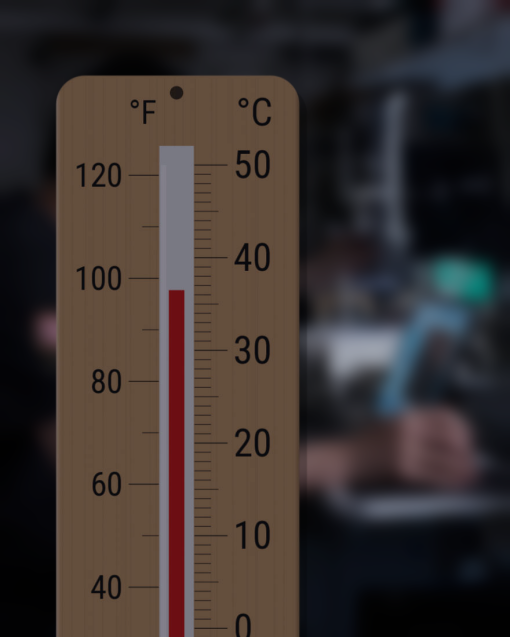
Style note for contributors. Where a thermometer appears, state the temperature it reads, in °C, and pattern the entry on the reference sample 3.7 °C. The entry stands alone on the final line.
36.5 °C
